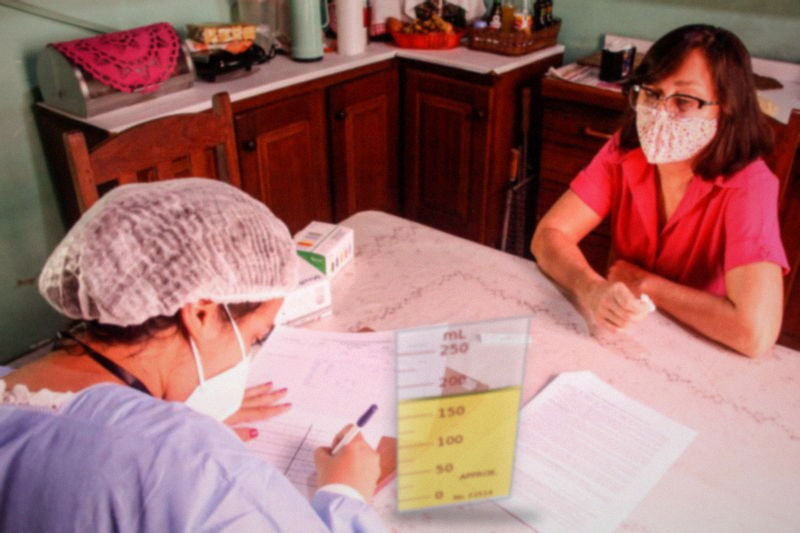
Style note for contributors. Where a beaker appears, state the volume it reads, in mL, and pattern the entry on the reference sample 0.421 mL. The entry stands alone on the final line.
175 mL
